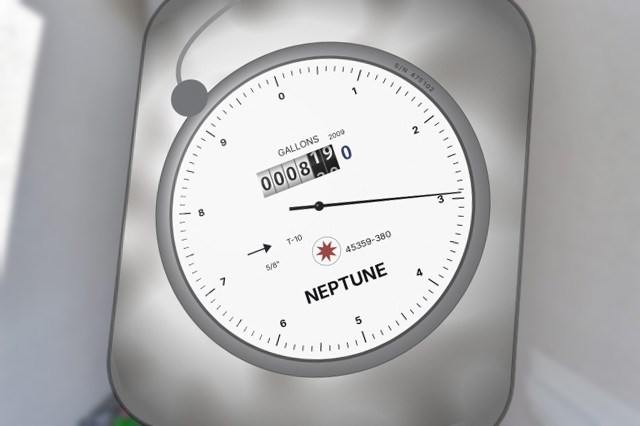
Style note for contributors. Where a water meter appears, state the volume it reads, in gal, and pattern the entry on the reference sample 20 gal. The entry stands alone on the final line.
8192.9 gal
